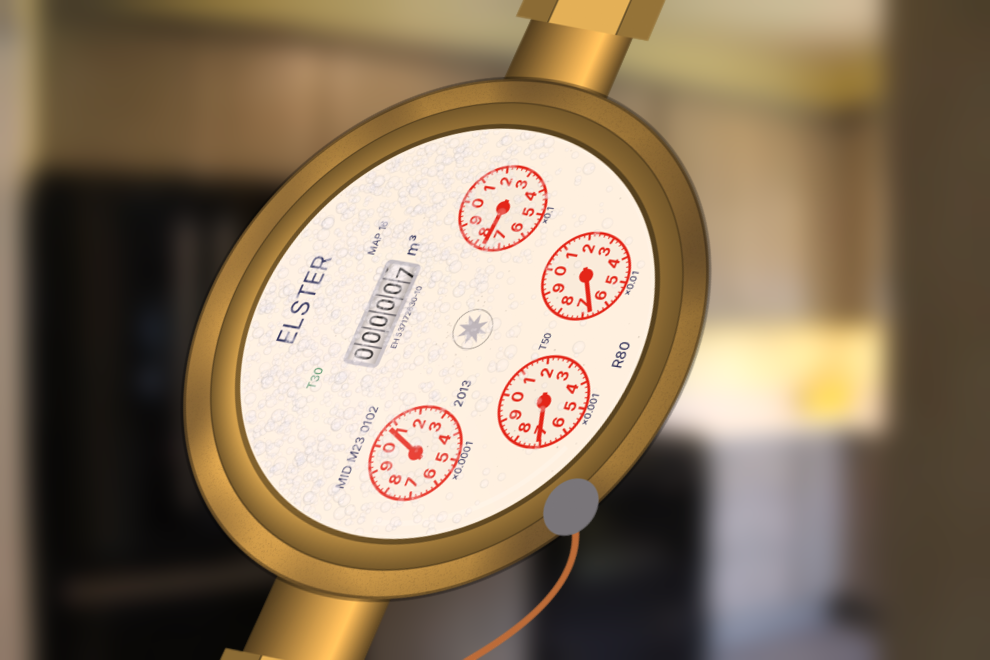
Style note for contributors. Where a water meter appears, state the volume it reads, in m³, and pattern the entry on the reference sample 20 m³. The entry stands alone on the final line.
6.7670 m³
